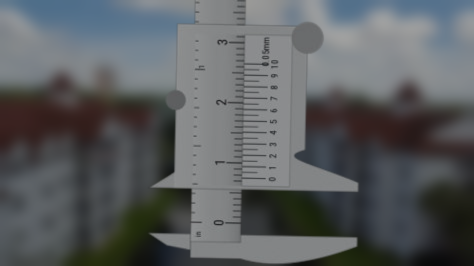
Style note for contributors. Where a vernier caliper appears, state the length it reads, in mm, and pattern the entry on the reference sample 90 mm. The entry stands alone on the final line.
7.5 mm
